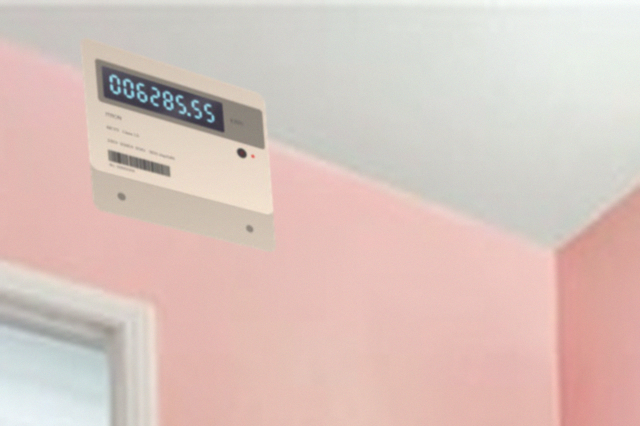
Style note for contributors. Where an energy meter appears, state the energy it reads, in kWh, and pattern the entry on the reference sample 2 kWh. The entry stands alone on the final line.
6285.55 kWh
